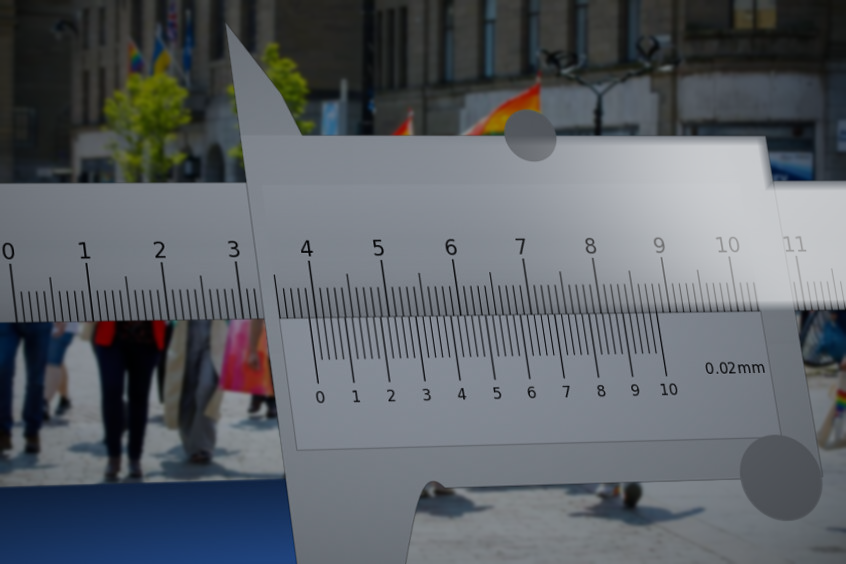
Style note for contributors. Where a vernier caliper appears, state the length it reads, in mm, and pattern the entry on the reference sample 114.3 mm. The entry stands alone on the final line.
39.0 mm
